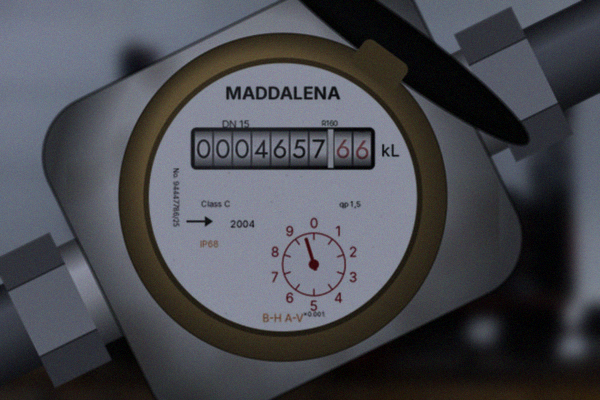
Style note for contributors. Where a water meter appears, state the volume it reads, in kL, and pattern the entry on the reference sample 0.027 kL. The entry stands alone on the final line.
4657.659 kL
